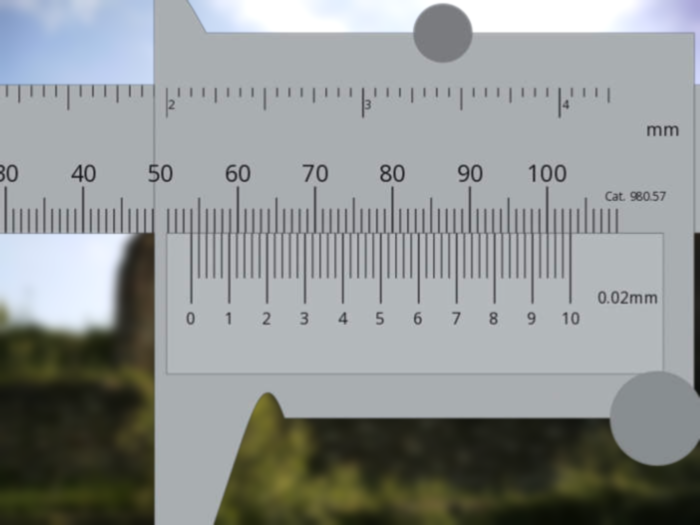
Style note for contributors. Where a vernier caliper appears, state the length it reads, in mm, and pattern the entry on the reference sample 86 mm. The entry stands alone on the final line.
54.0 mm
